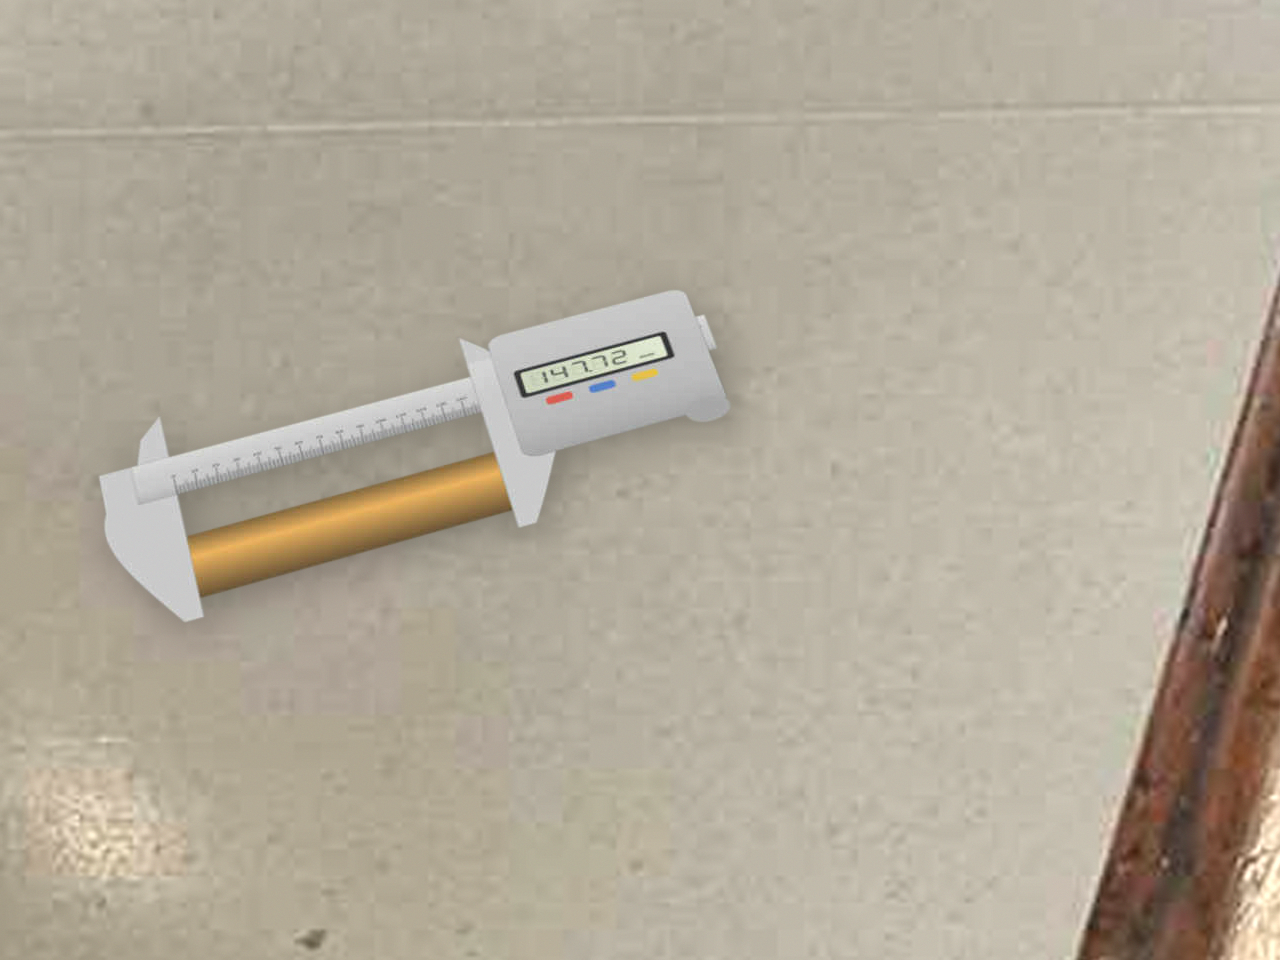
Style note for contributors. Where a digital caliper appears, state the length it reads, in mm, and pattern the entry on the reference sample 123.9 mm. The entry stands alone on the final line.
147.72 mm
